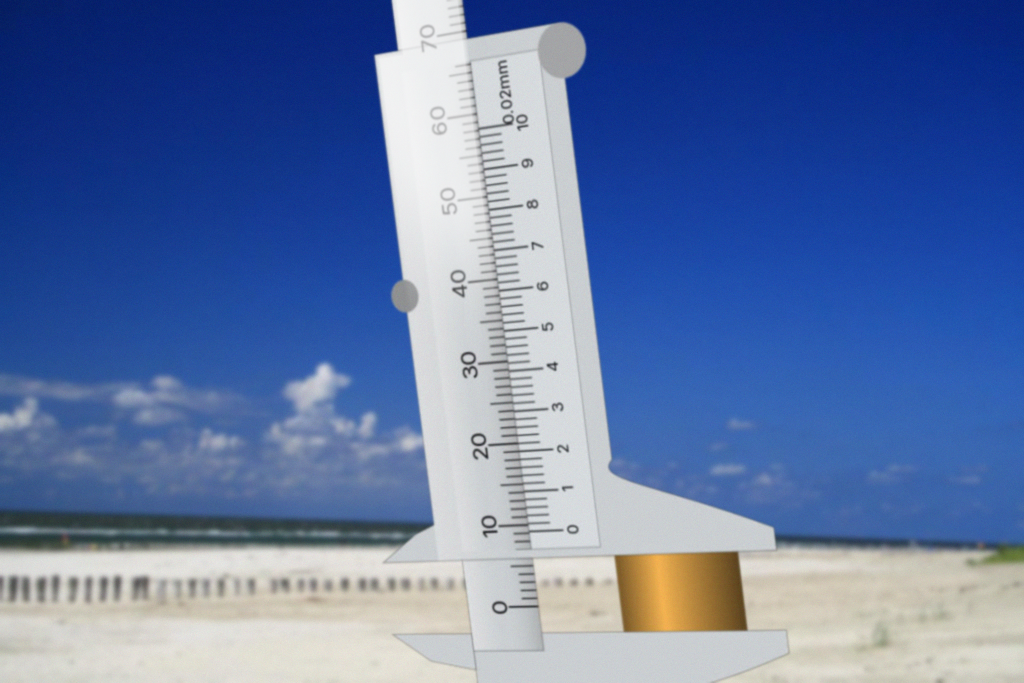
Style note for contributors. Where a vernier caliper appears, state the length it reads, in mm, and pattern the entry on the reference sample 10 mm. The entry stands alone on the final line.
9.2 mm
